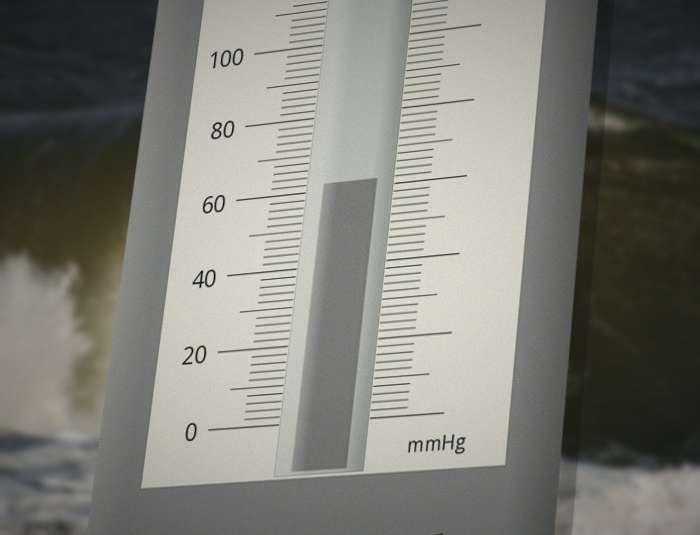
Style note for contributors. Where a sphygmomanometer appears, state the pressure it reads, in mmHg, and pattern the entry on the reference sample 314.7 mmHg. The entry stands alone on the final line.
62 mmHg
